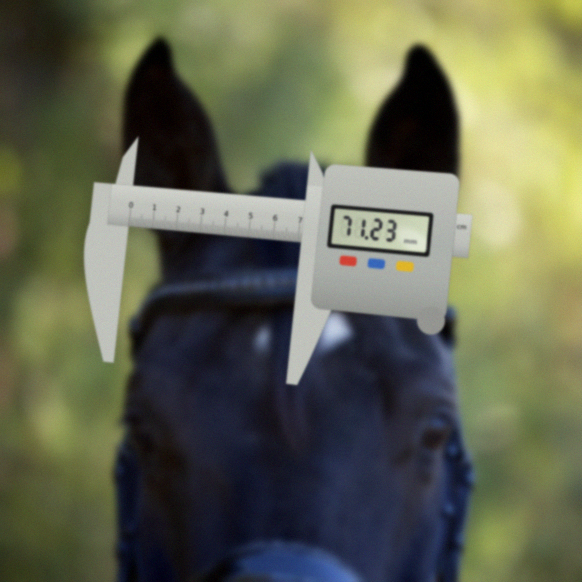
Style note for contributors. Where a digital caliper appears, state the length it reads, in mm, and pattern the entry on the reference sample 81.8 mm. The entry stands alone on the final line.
71.23 mm
